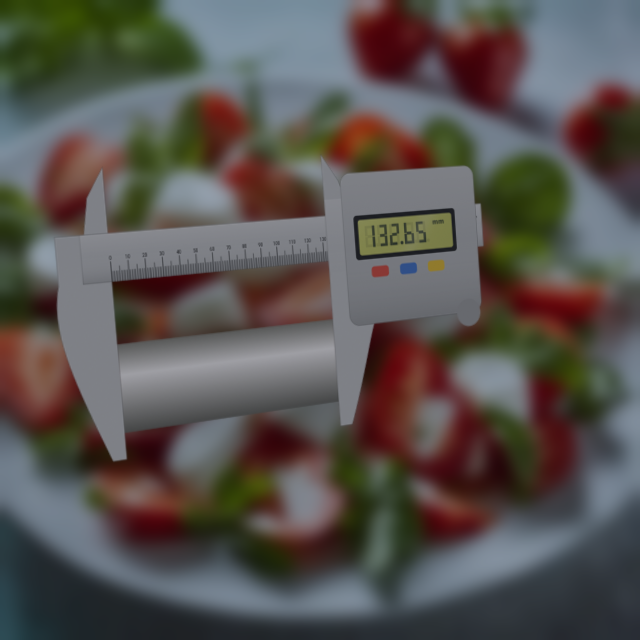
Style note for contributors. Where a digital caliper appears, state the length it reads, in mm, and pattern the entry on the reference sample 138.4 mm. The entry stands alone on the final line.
132.65 mm
